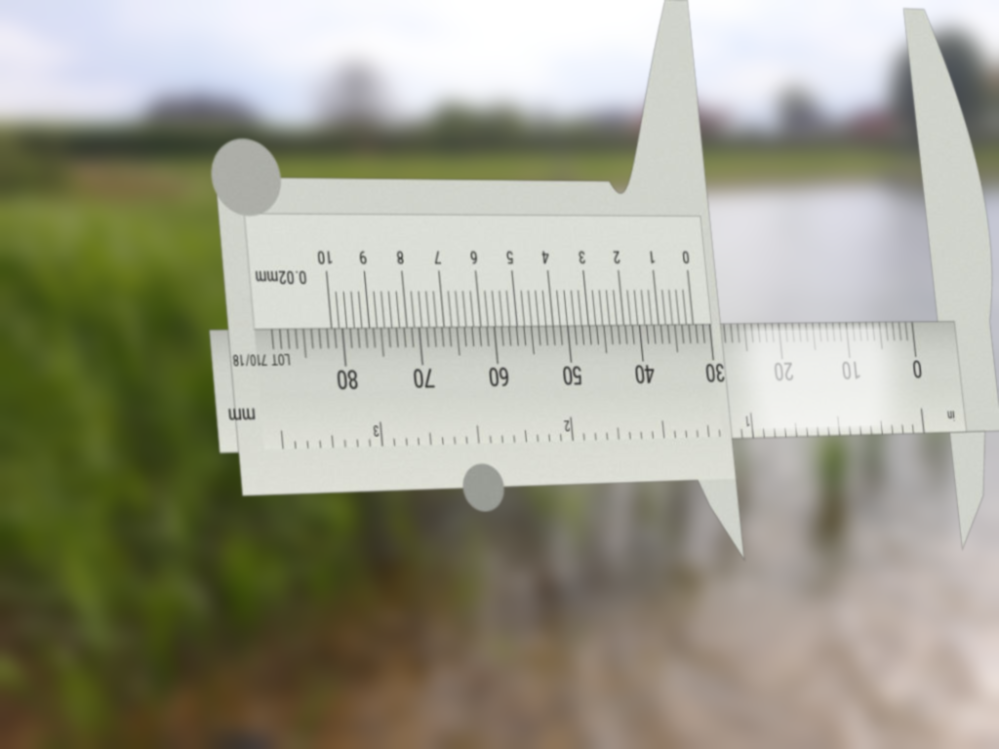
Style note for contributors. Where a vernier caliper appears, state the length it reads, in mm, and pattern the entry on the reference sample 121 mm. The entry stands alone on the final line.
32.4 mm
